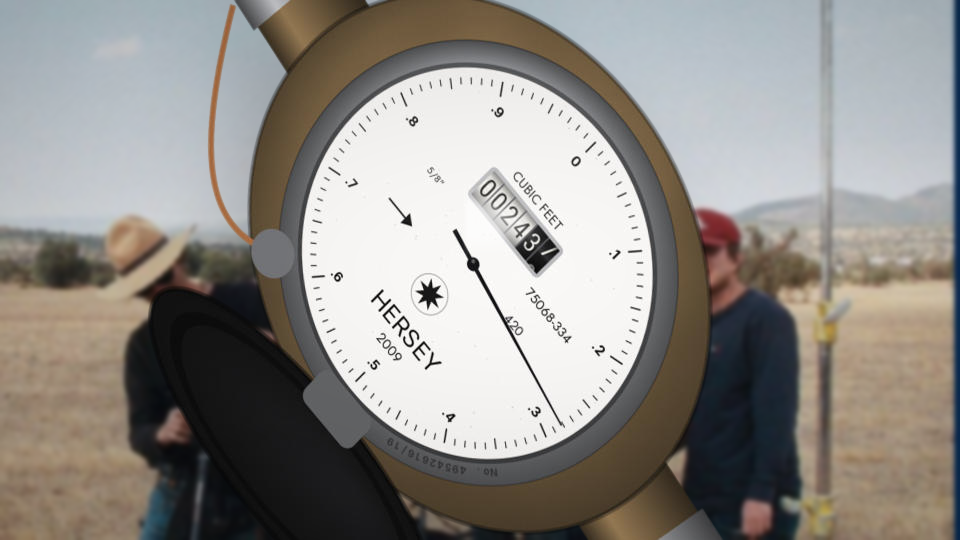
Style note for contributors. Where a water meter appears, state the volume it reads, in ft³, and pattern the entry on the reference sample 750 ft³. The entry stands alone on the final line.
2437.28 ft³
